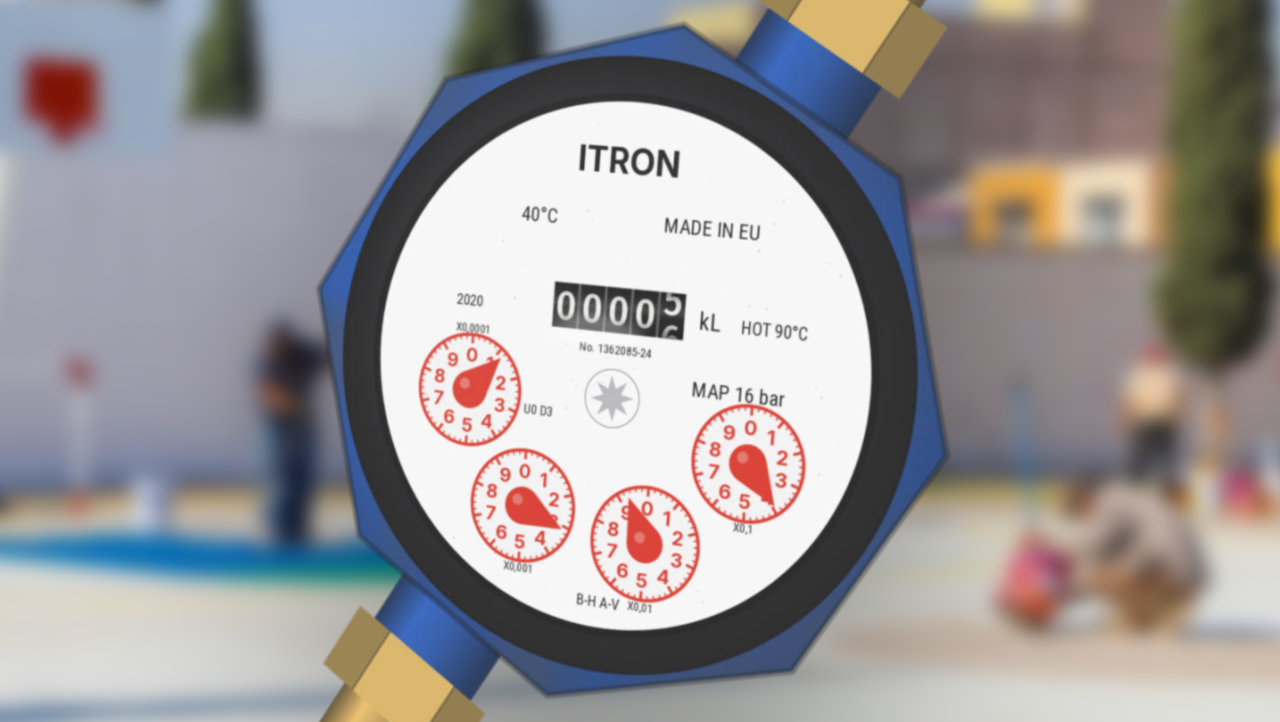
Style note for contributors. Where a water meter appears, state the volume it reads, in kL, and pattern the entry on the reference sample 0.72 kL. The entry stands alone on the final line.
5.3931 kL
